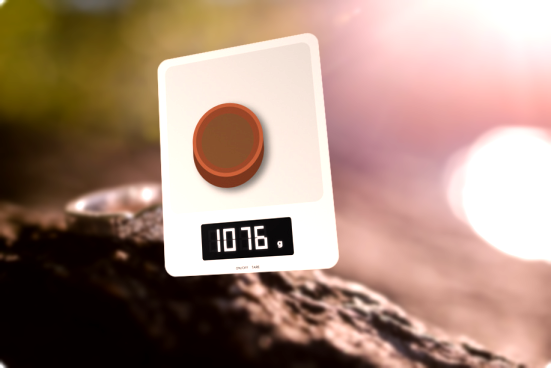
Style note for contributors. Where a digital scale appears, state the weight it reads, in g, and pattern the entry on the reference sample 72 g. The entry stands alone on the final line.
1076 g
